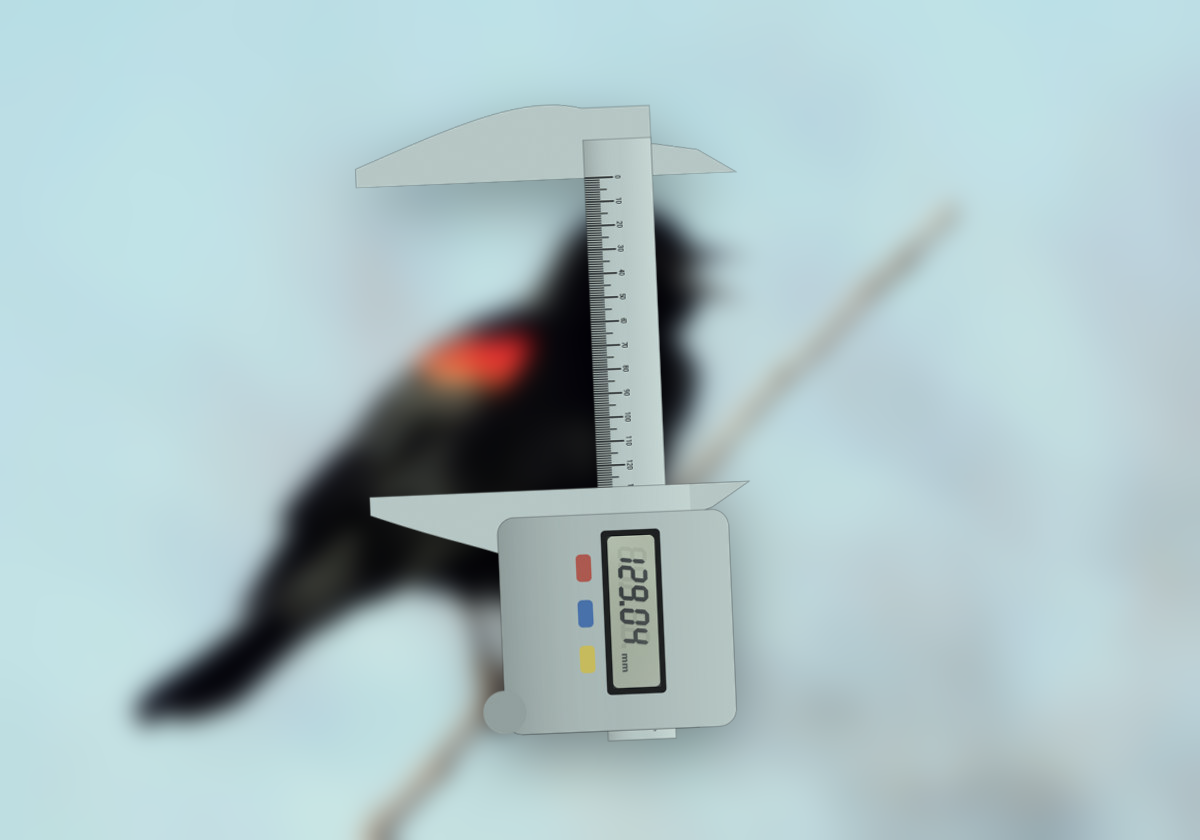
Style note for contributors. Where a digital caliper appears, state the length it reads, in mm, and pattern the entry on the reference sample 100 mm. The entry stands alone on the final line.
129.04 mm
